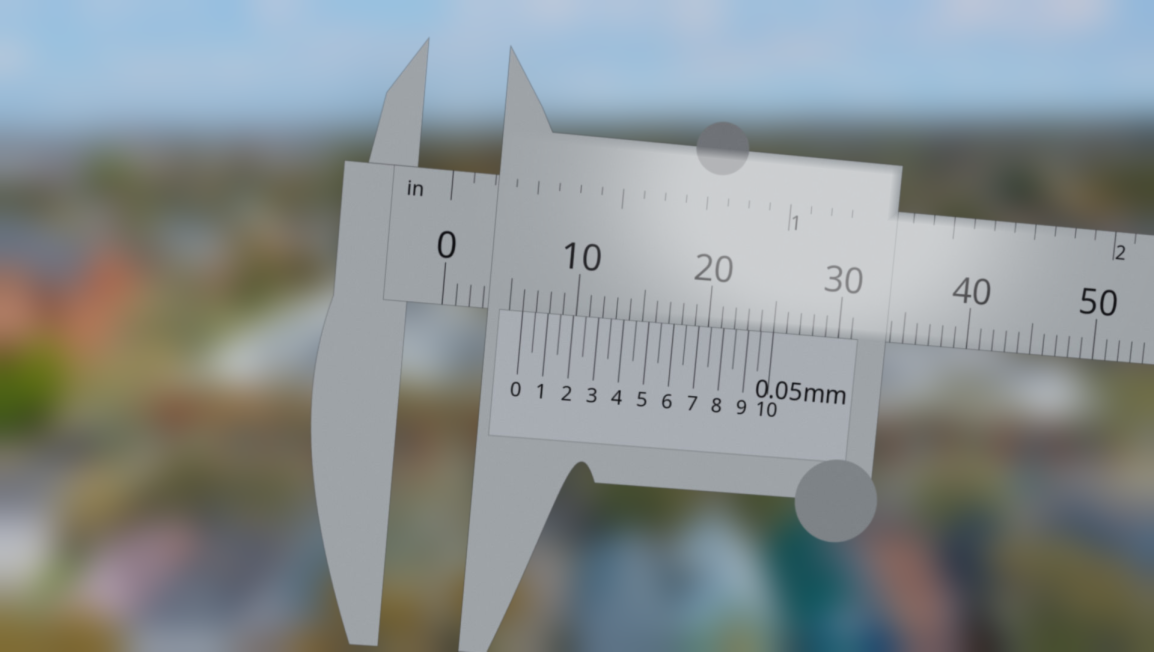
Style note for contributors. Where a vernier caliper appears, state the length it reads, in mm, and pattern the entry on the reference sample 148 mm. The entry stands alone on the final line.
6.0 mm
